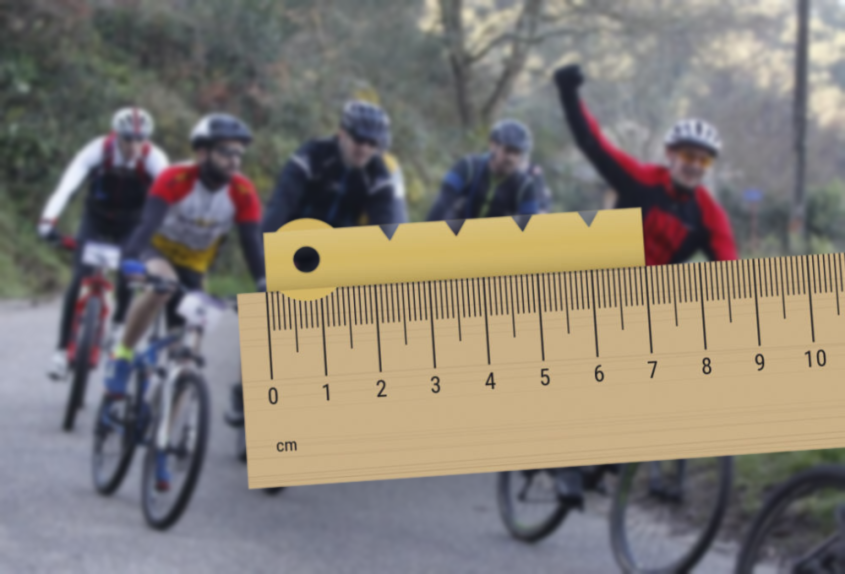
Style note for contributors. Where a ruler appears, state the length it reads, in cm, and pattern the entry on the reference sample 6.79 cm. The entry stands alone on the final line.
7 cm
